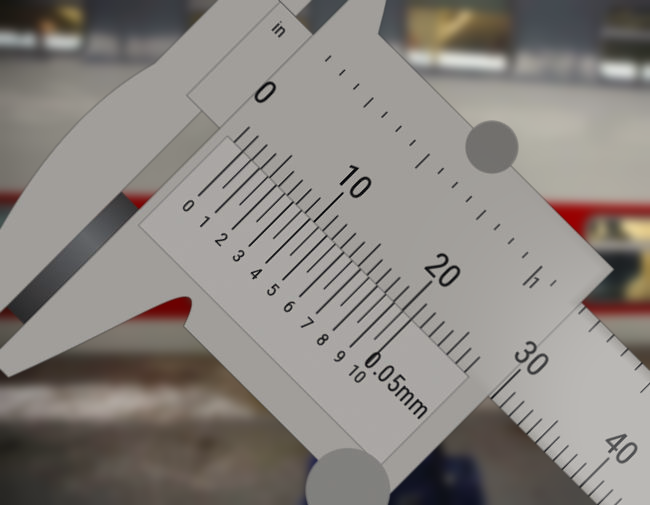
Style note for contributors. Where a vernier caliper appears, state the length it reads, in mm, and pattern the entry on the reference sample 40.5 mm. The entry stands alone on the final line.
2.0 mm
